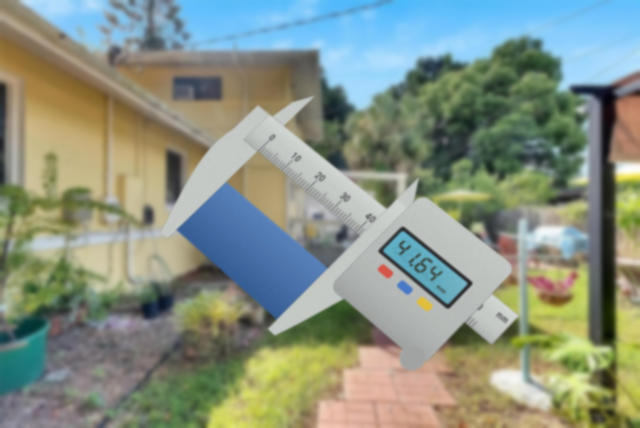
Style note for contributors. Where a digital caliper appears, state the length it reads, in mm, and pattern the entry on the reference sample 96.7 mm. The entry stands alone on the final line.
41.64 mm
